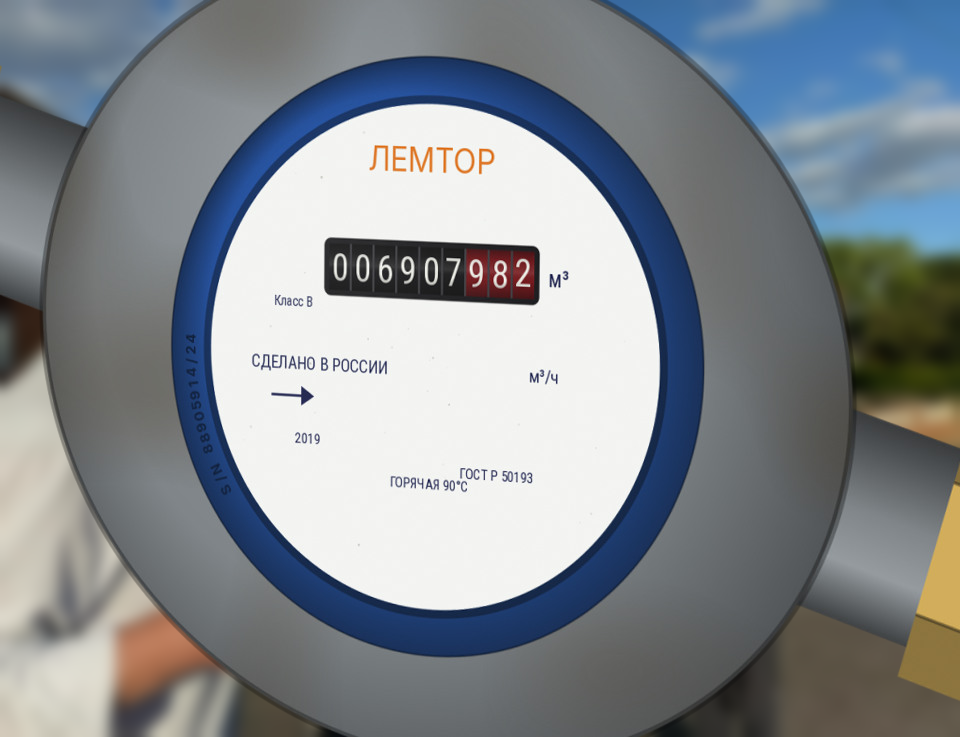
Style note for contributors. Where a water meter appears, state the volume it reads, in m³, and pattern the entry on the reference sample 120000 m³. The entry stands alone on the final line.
6907.982 m³
